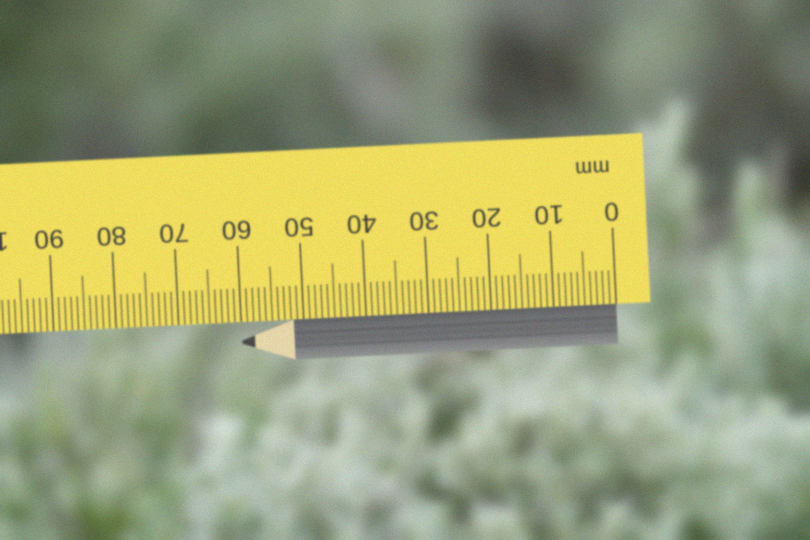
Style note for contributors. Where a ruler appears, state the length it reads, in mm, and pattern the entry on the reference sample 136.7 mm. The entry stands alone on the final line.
60 mm
